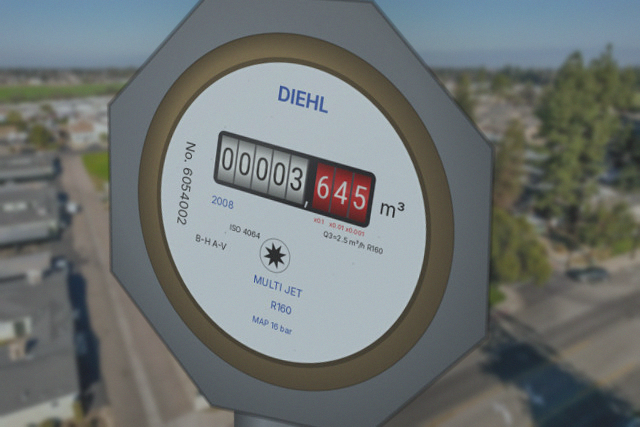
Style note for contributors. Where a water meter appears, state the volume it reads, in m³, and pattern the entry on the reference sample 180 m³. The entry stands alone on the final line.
3.645 m³
